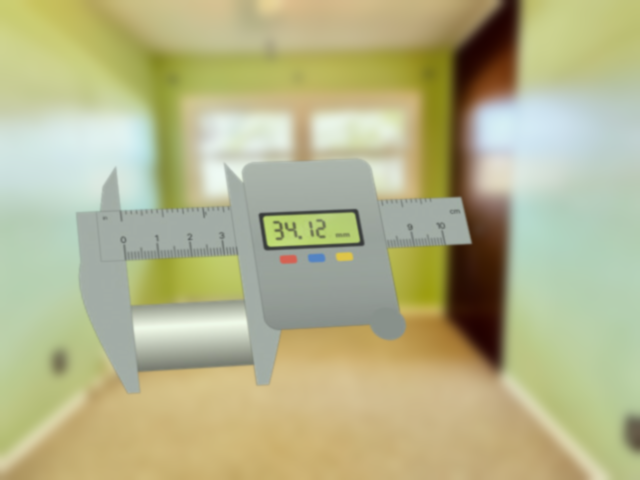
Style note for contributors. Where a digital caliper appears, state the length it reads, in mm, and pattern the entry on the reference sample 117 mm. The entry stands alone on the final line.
34.12 mm
